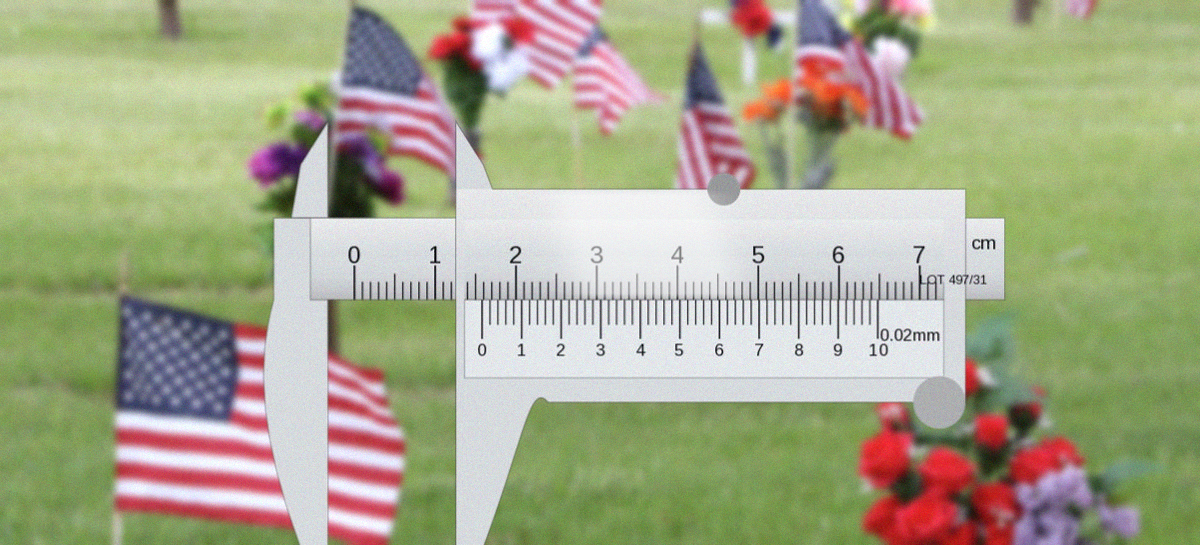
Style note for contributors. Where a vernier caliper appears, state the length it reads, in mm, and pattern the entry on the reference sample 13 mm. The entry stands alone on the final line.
15.8 mm
